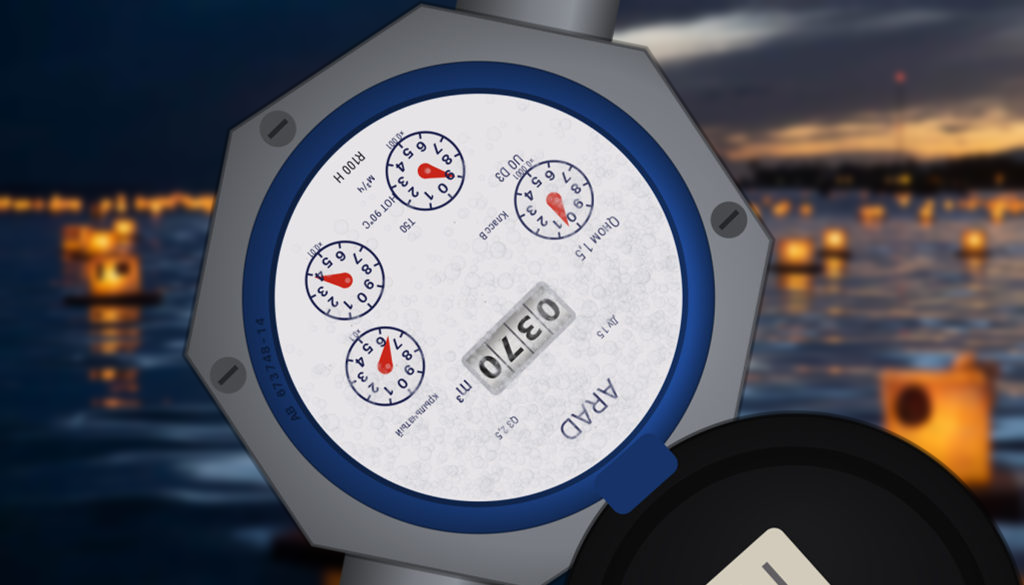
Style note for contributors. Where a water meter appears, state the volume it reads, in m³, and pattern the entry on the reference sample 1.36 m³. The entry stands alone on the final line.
370.6390 m³
